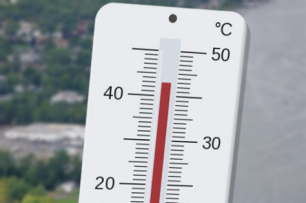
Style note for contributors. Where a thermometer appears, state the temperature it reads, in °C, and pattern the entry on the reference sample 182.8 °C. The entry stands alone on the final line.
43 °C
